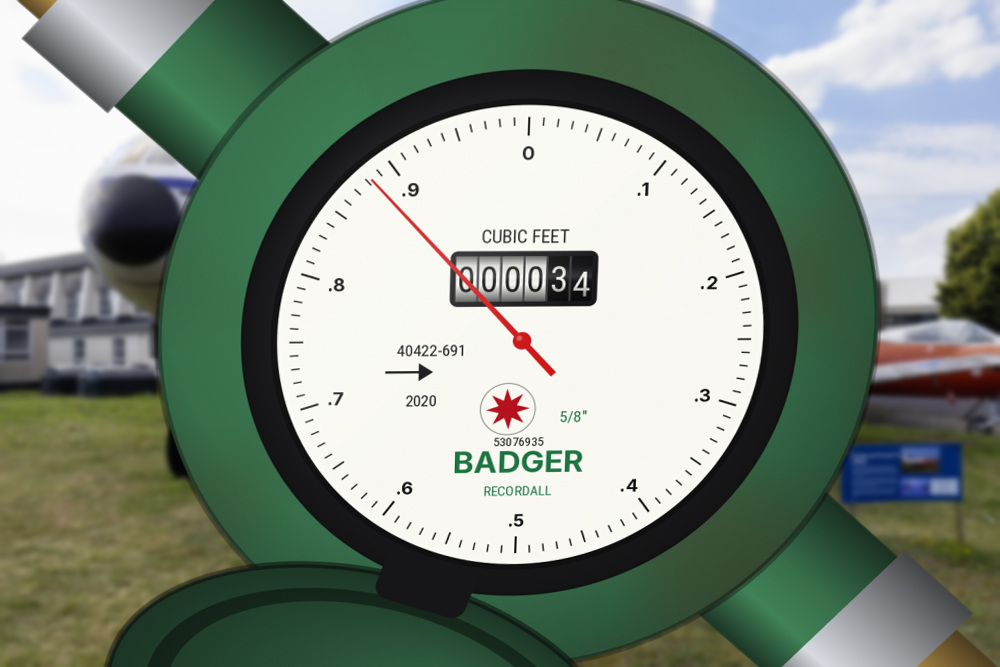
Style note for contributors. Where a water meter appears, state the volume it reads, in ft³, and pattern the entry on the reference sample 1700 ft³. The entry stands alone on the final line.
33.88 ft³
